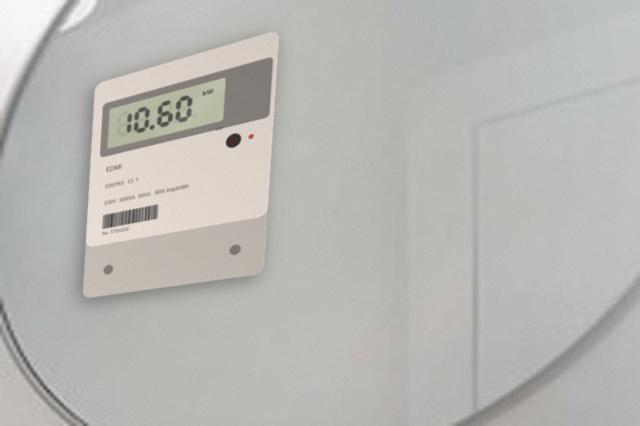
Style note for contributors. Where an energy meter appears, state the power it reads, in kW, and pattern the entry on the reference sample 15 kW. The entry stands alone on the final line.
10.60 kW
